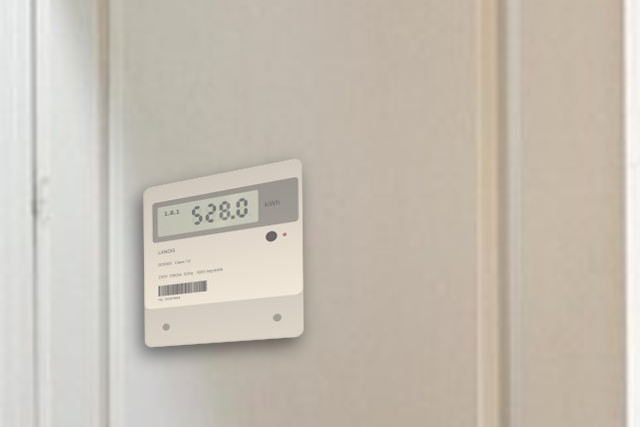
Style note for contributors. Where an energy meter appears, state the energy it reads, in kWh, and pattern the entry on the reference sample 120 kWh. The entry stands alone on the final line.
528.0 kWh
